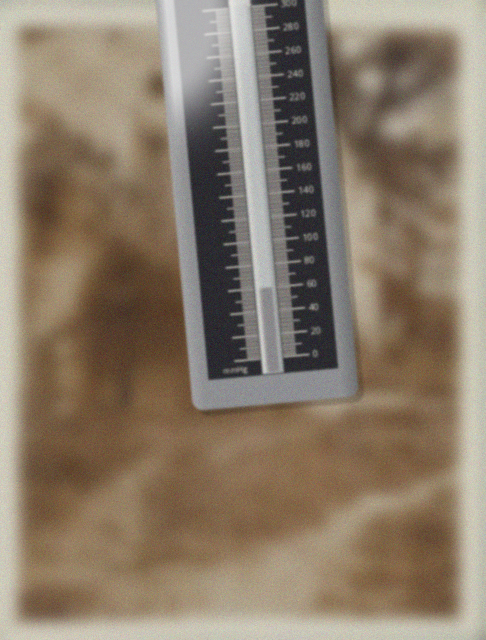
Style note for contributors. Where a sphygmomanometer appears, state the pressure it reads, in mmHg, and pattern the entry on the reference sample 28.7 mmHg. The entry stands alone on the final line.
60 mmHg
